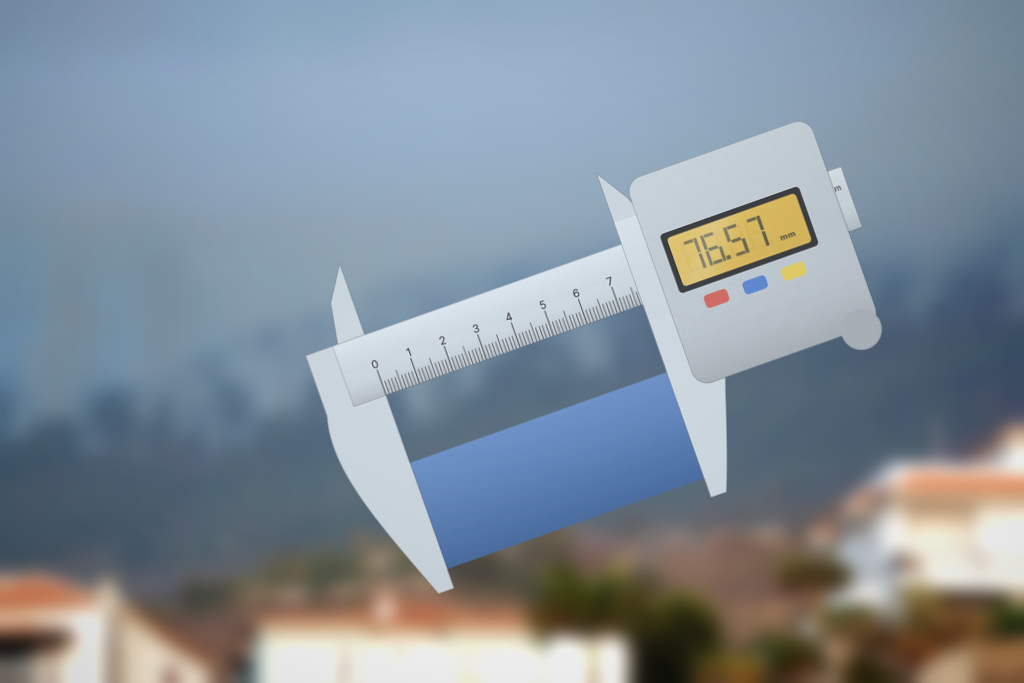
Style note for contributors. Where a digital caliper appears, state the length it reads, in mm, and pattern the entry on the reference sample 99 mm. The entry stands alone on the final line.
76.57 mm
